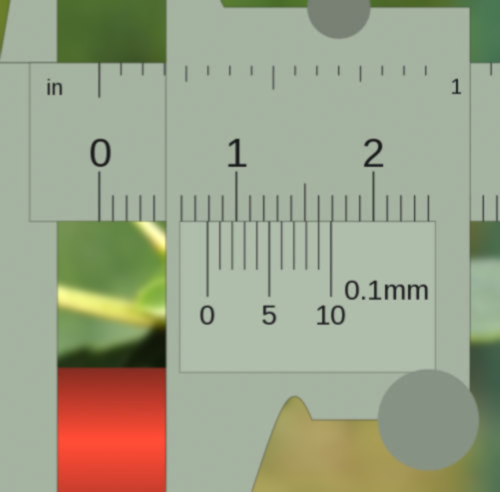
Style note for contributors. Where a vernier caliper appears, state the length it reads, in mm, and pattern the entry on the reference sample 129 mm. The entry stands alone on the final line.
7.9 mm
